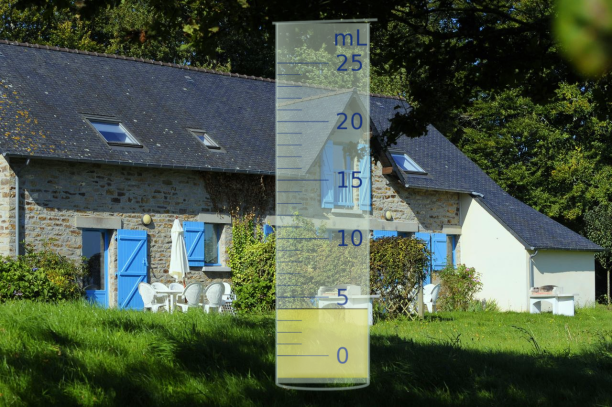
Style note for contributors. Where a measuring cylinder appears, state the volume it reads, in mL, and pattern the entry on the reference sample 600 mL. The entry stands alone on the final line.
4 mL
